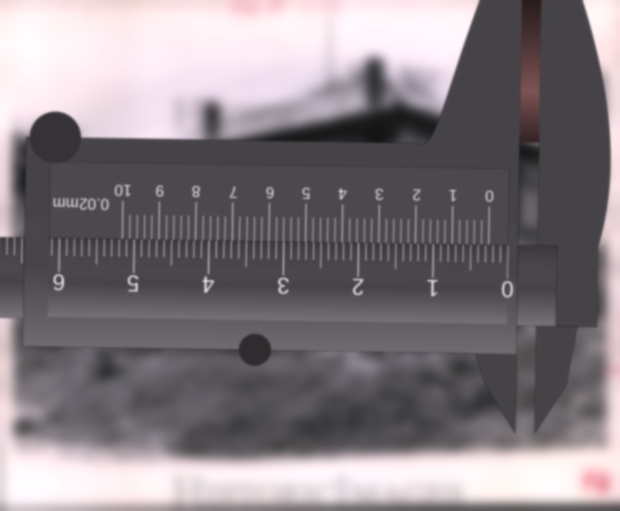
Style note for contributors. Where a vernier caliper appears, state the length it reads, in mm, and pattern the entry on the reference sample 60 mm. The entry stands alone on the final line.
2.6 mm
